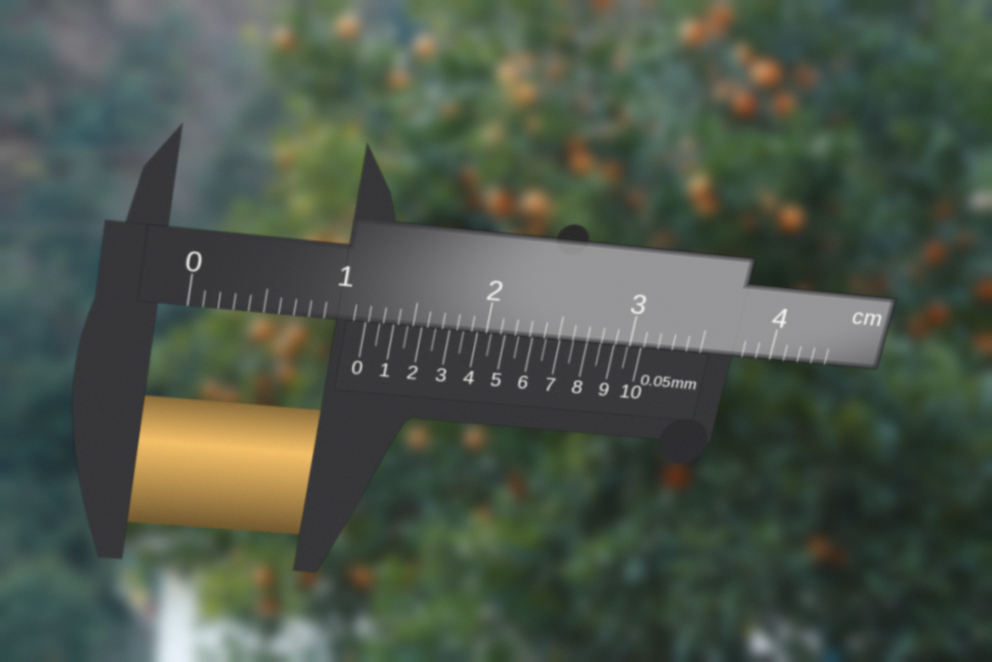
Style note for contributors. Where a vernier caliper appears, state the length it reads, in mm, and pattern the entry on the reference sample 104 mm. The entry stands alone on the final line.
11.8 mm
